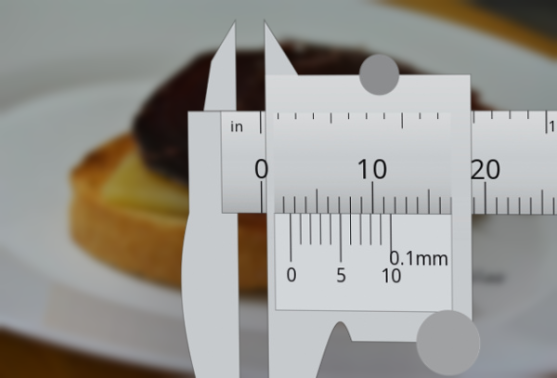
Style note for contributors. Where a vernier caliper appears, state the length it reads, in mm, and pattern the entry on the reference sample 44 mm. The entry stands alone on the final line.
2.6 mm
